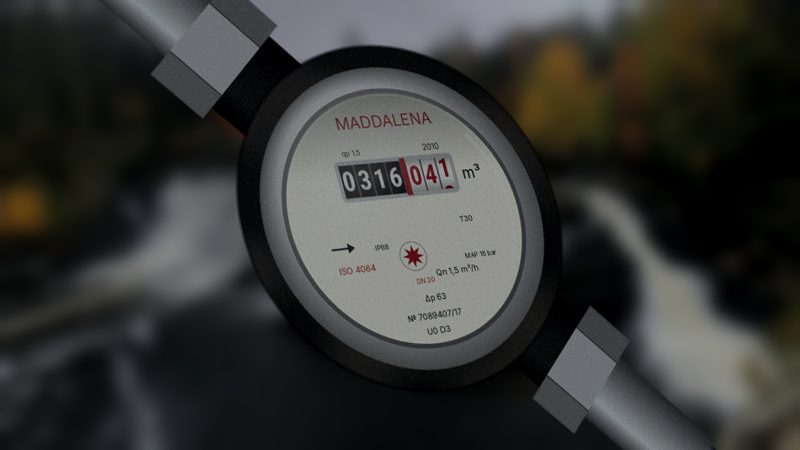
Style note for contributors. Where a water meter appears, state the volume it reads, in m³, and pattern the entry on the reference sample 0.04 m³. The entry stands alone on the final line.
316.041 m³
